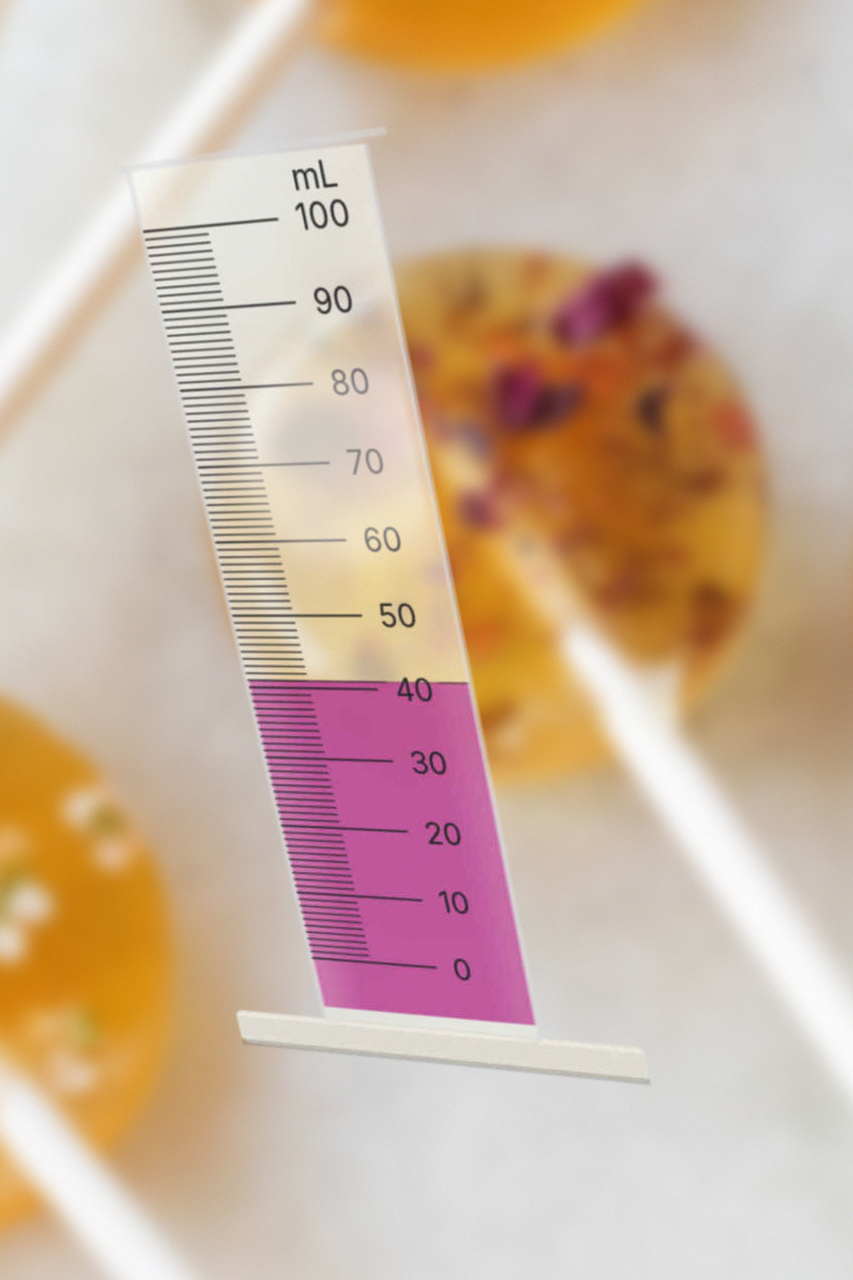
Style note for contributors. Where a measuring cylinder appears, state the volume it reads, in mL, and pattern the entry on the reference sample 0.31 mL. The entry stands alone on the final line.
41 mL
